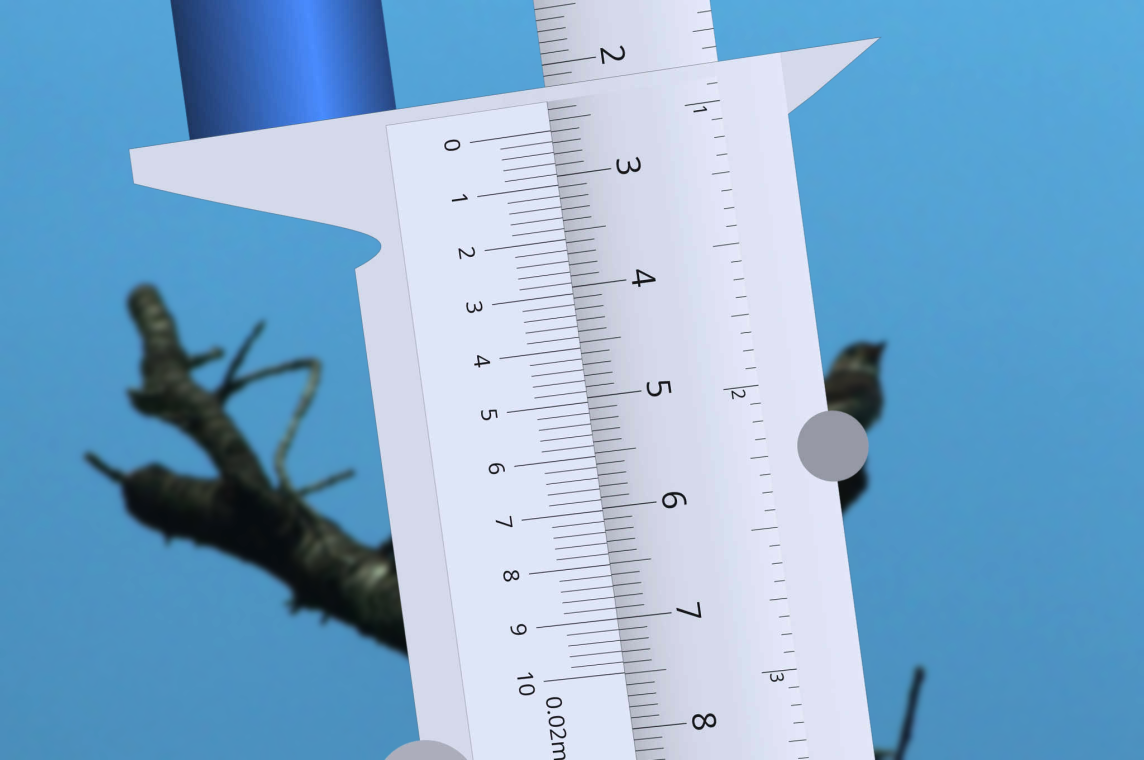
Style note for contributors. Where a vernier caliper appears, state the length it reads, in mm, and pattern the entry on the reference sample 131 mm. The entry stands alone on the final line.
25.9 mm
